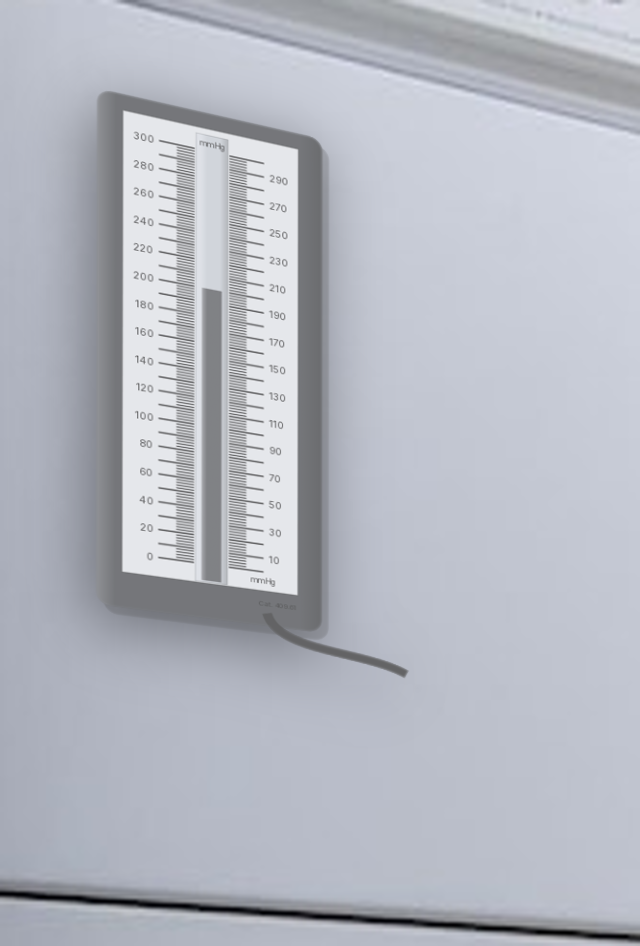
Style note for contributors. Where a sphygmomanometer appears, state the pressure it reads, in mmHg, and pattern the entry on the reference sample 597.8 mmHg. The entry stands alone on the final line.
200 mmHg
